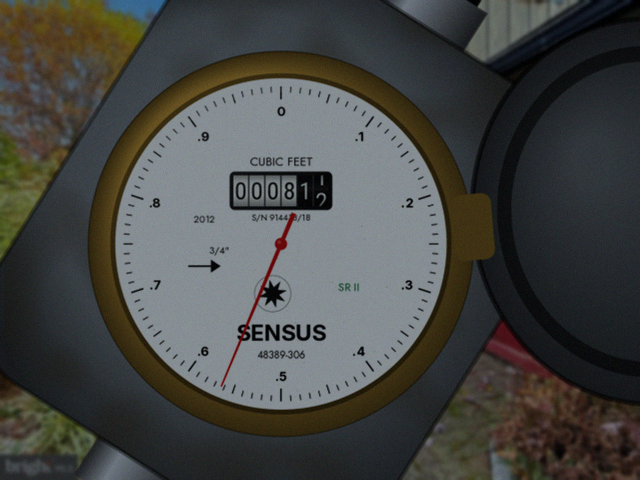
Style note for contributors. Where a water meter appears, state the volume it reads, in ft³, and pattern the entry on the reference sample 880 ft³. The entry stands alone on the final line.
811.56 ft³
